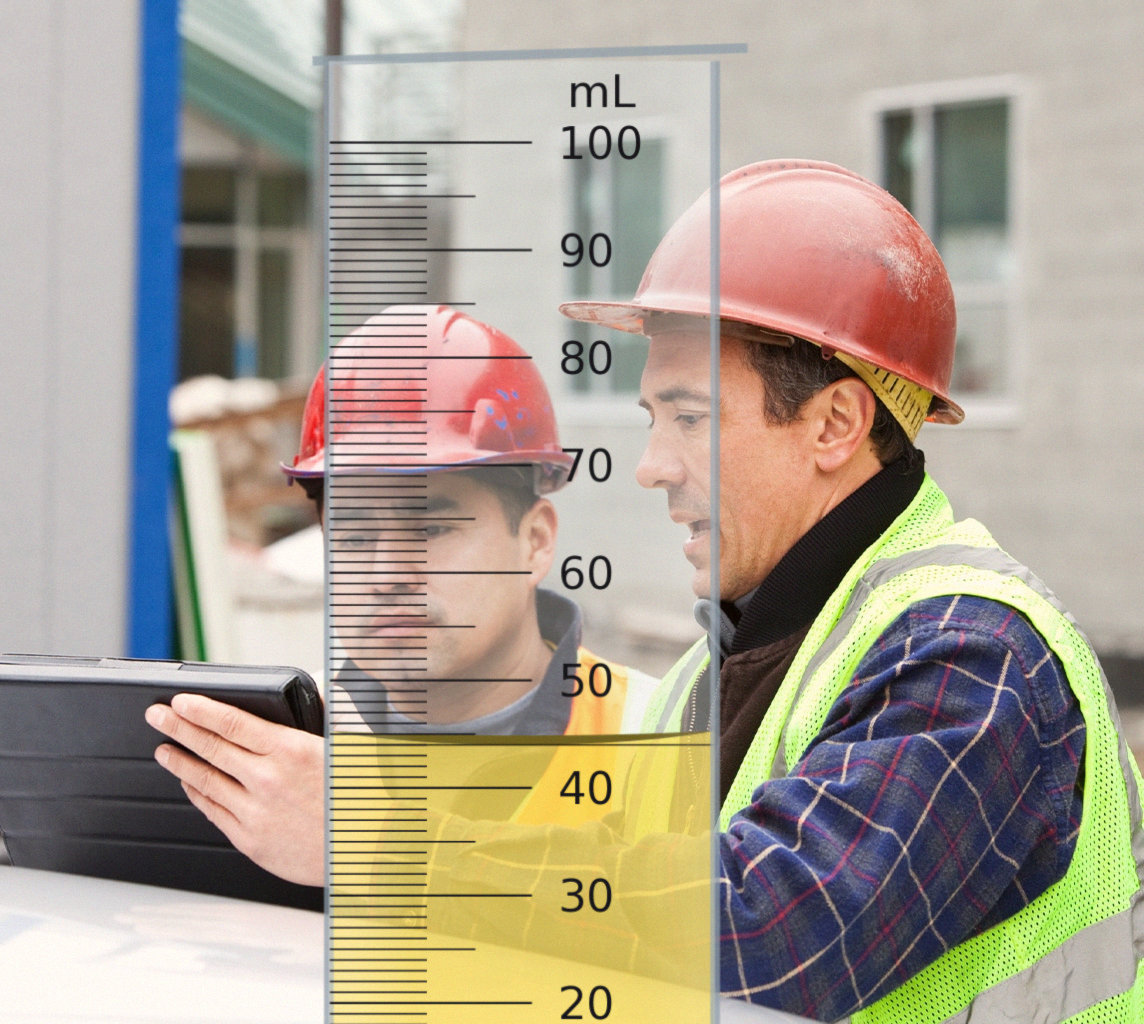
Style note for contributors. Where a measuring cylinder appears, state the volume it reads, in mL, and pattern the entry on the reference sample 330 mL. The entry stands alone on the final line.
44 mL
